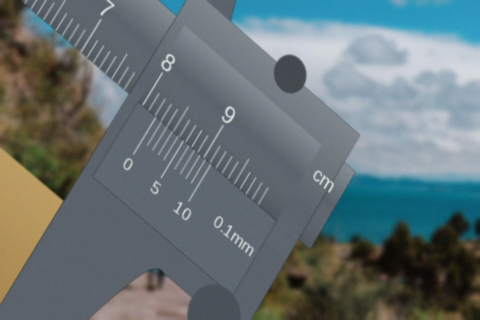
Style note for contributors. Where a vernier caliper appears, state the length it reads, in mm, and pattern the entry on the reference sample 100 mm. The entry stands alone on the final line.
82.2 mm
